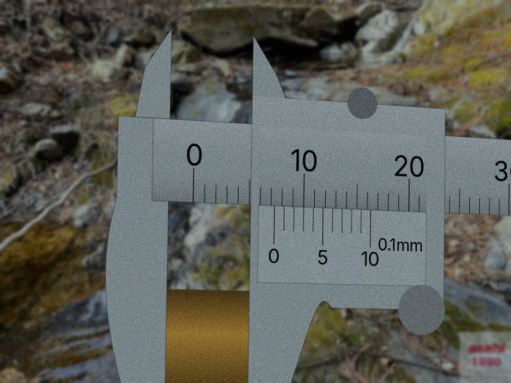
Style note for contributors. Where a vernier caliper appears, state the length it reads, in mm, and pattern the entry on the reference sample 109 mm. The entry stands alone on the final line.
7.3 mm
